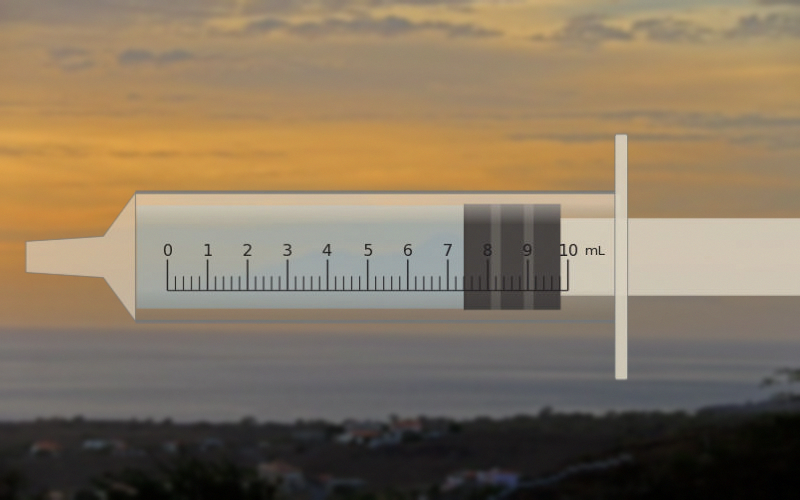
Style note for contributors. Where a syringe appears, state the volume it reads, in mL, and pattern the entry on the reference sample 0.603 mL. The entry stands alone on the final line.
7.4 mL
